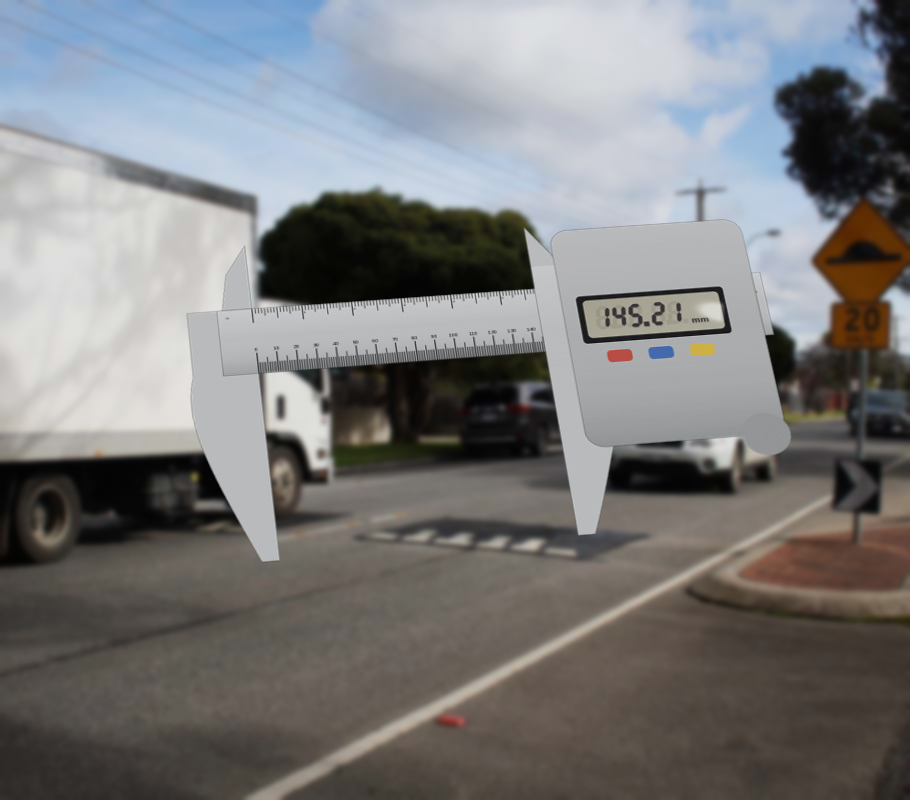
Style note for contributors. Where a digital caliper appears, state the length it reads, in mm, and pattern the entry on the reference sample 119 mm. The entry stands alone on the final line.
145.21 mm
